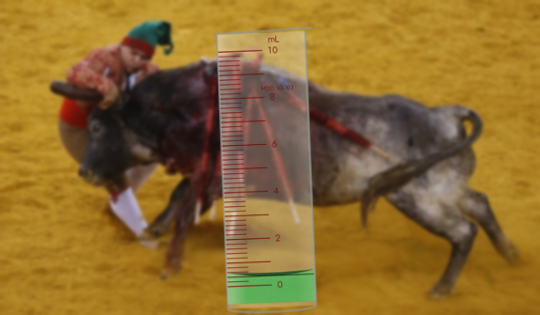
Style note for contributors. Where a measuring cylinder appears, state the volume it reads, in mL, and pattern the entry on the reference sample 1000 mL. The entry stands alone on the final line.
0.4 mL
